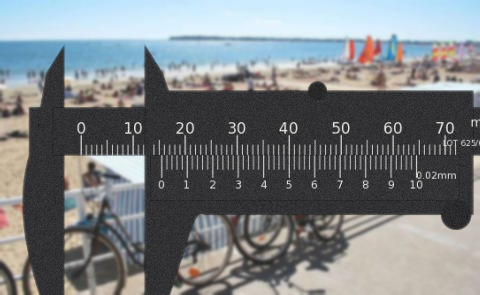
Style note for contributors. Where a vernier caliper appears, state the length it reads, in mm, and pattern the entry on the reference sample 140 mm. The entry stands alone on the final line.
15.5 mm
